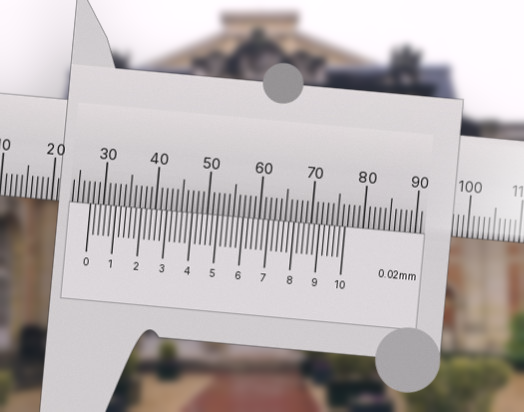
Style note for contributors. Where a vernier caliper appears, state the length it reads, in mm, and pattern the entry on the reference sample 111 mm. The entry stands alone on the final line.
27.5 mm
